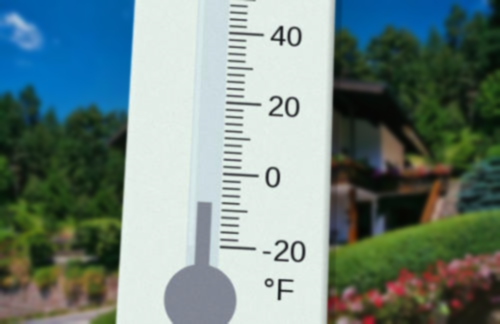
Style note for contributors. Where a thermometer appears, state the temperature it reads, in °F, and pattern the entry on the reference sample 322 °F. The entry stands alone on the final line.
-8 °F
